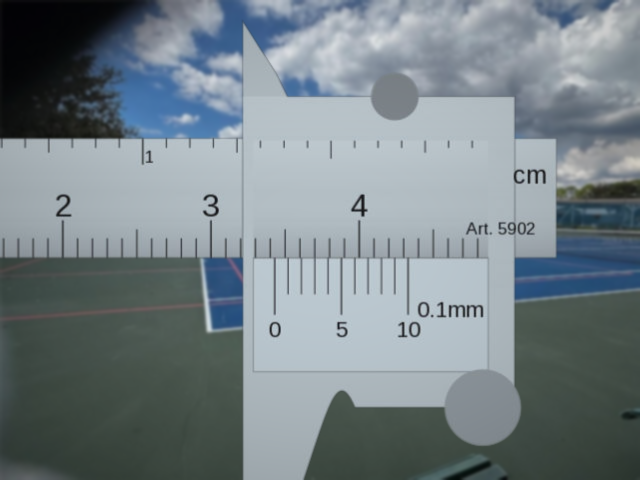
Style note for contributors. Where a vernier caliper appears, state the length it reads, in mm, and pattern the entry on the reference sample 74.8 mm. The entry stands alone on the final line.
34.3 mm
